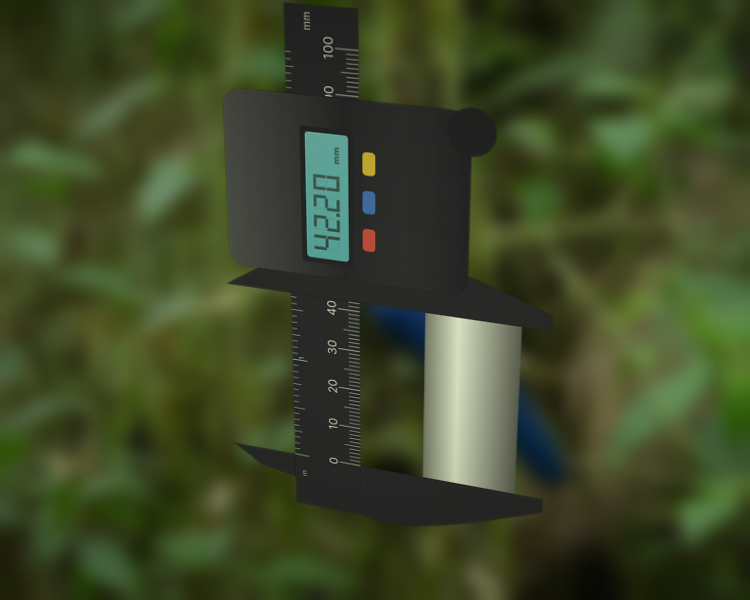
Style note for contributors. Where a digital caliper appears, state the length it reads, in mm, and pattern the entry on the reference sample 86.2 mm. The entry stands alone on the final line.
42.20 mm
